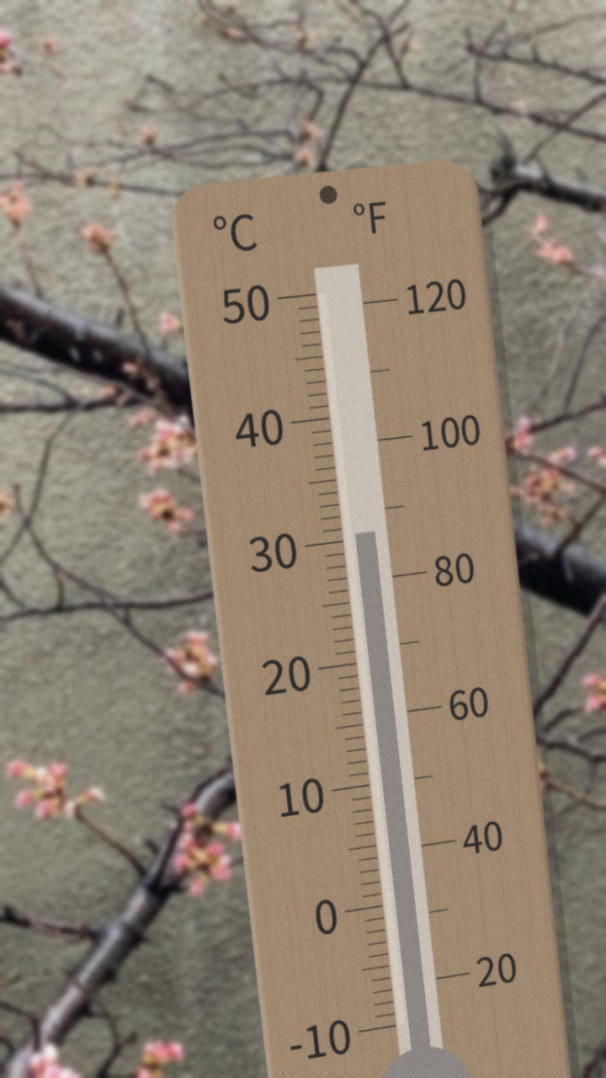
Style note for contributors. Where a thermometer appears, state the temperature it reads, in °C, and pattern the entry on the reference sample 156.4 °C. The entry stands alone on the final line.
30.5 °C
